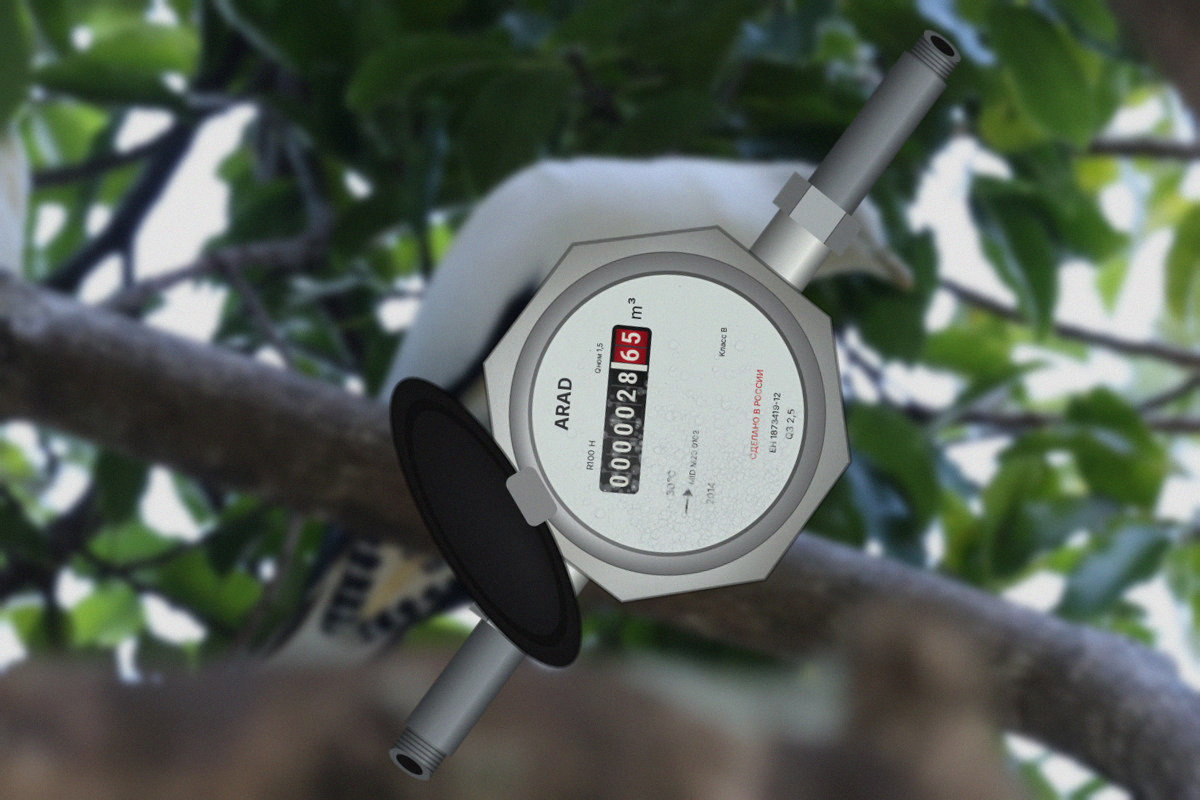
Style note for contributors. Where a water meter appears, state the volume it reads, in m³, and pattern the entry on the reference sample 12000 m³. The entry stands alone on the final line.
28.65 m³
